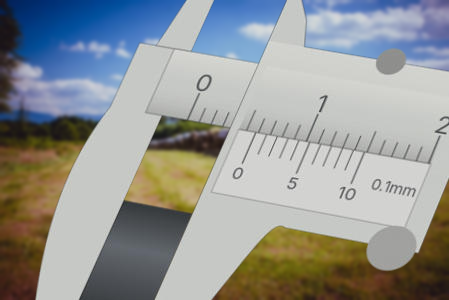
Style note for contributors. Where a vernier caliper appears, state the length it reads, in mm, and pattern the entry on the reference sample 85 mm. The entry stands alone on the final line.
5.8 mm
